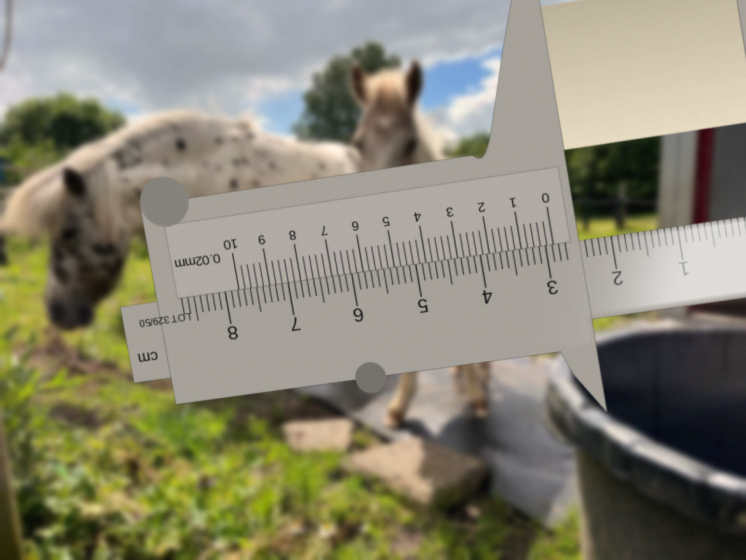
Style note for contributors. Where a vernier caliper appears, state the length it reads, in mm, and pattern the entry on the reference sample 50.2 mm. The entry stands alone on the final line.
28.8 mm
